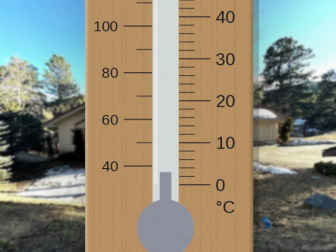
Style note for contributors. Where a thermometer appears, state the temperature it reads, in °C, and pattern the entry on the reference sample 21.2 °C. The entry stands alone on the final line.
3 °C
